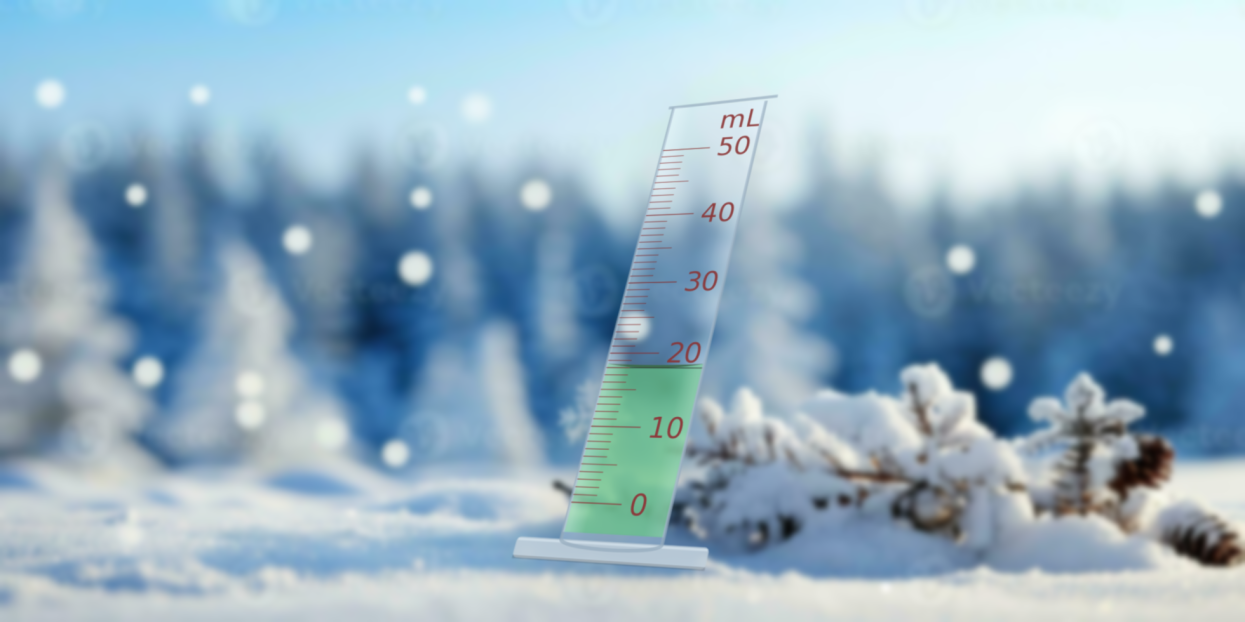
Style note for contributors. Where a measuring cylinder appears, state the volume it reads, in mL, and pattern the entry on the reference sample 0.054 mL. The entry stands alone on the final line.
18 mL
